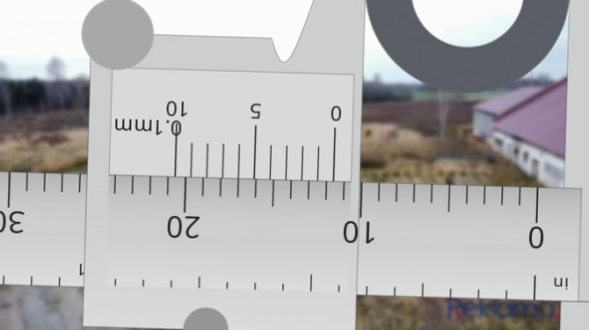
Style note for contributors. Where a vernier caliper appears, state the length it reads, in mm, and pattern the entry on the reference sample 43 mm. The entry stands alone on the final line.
11.6 mm
